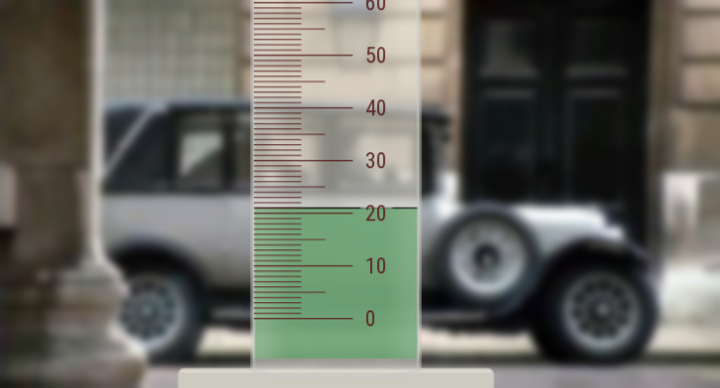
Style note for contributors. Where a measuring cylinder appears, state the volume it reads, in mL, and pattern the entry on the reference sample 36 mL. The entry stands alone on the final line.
21 mL
